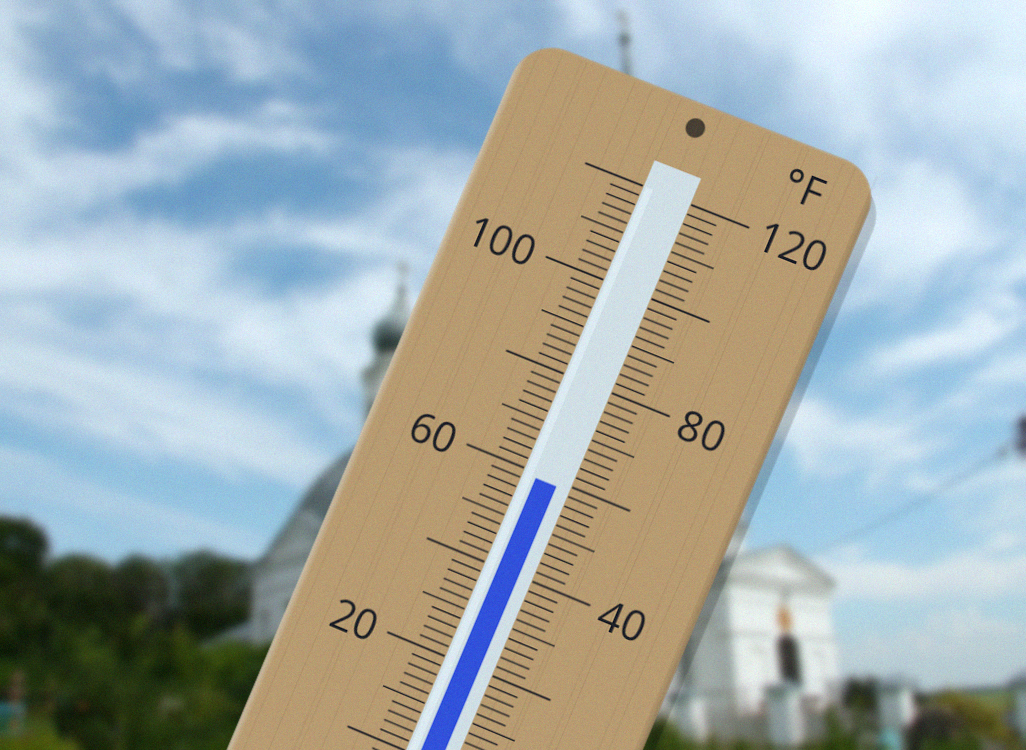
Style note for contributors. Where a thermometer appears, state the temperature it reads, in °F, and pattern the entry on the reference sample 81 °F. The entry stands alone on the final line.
59 °F
